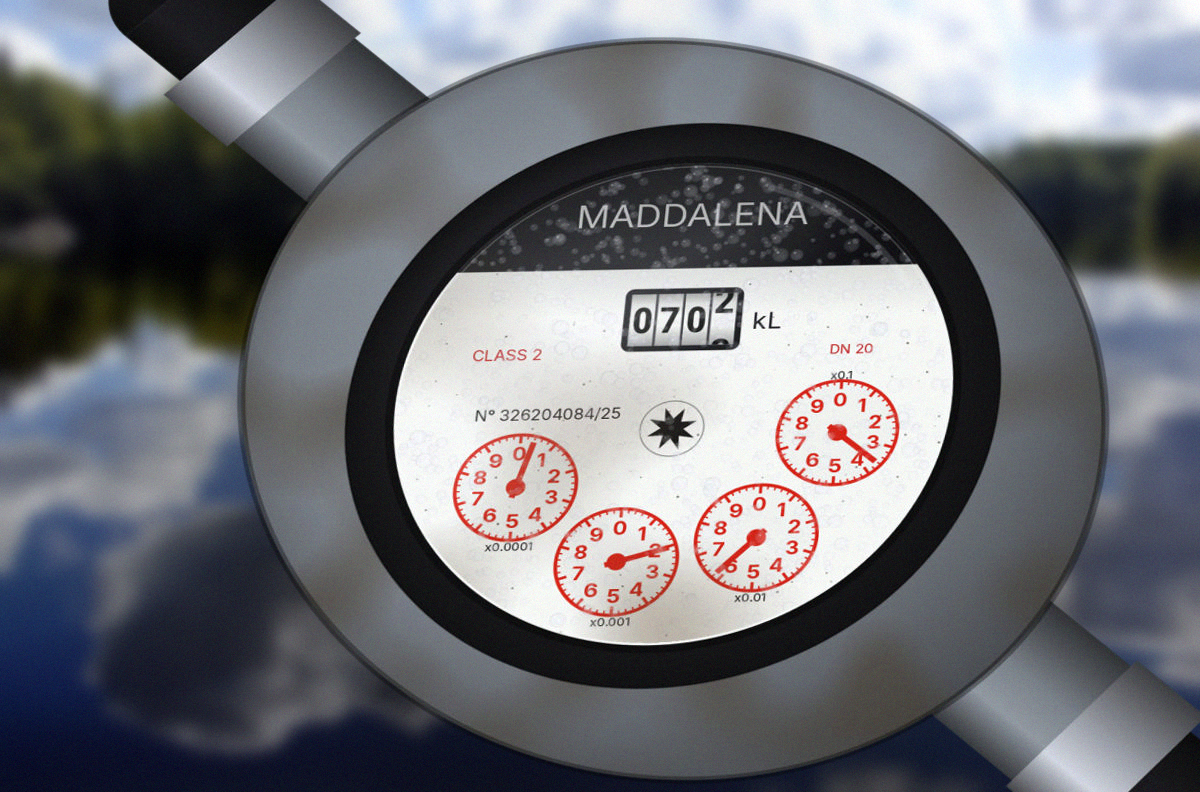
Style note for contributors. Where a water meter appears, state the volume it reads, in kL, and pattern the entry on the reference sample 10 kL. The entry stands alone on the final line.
702.3620 kL
